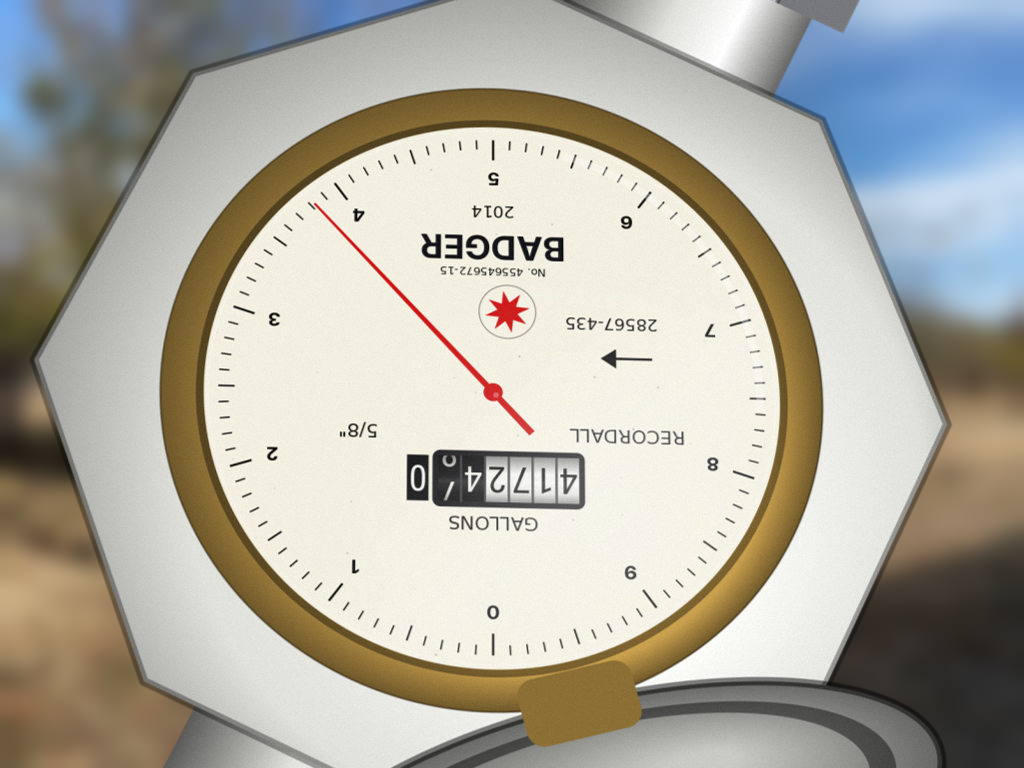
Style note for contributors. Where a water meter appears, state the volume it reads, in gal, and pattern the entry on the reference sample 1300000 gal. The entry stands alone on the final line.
4172473.8 gal
